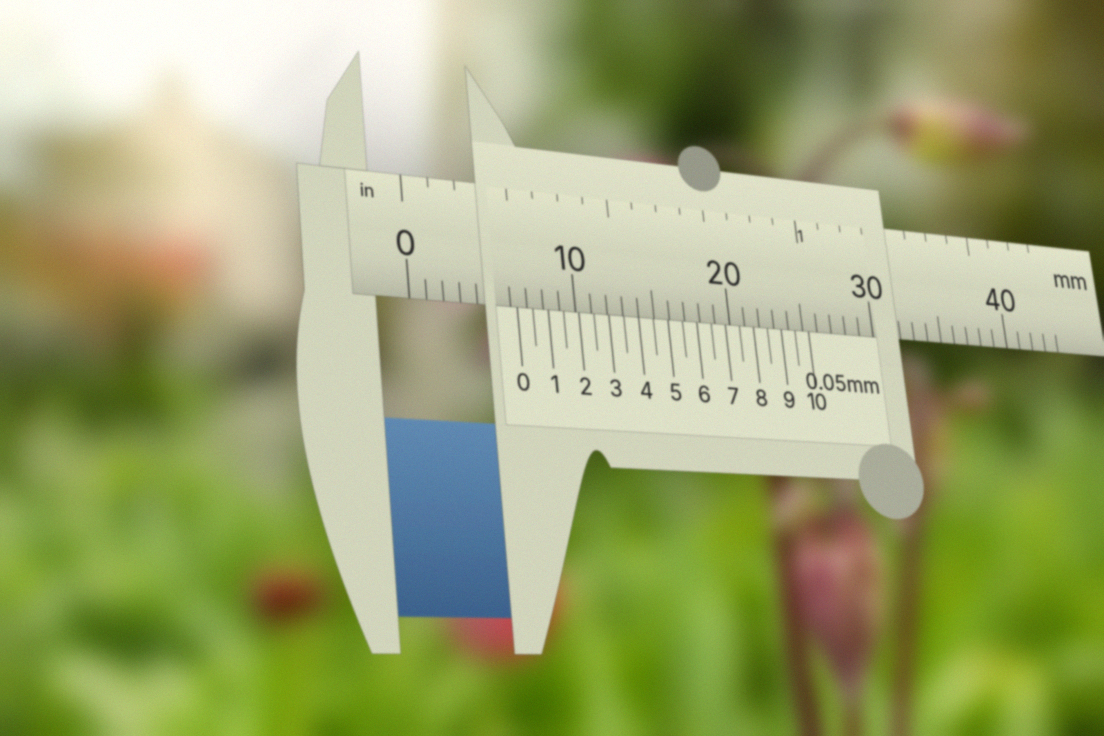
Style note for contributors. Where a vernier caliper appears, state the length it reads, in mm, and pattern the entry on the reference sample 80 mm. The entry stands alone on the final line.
6.4 mm
